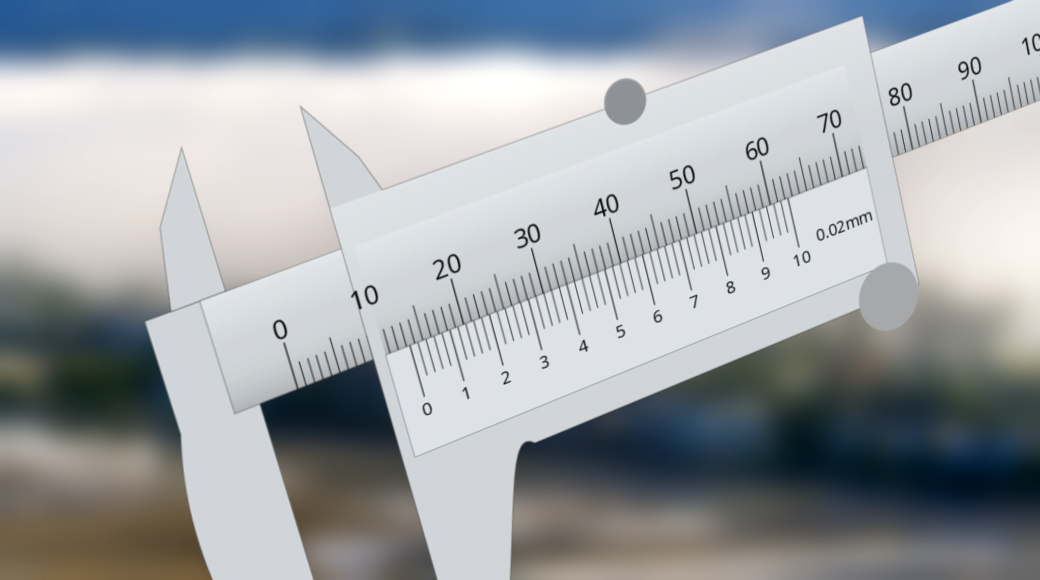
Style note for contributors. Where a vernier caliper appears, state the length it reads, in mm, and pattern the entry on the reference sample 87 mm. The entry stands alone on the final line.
13.4 mm
